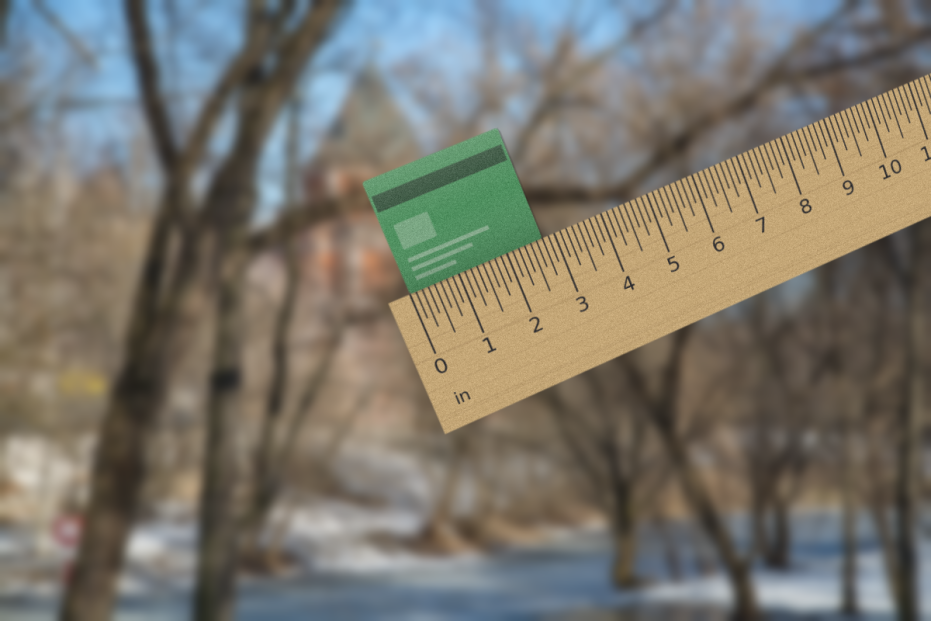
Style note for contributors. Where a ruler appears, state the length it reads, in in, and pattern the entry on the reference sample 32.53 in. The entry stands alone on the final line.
2.75 in
